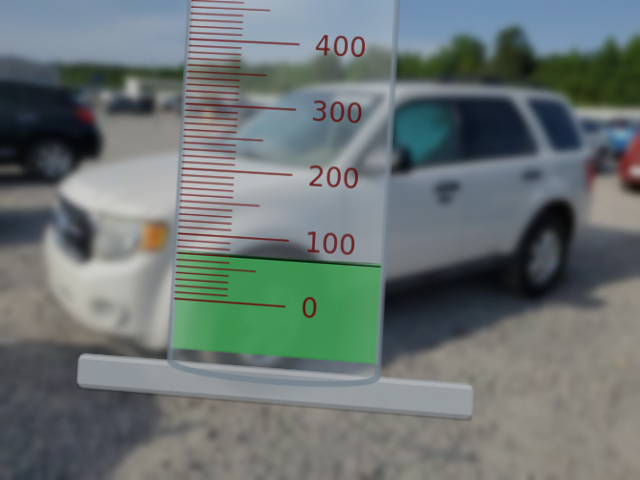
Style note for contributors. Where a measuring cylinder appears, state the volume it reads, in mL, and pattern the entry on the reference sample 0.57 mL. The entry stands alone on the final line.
70 mL
